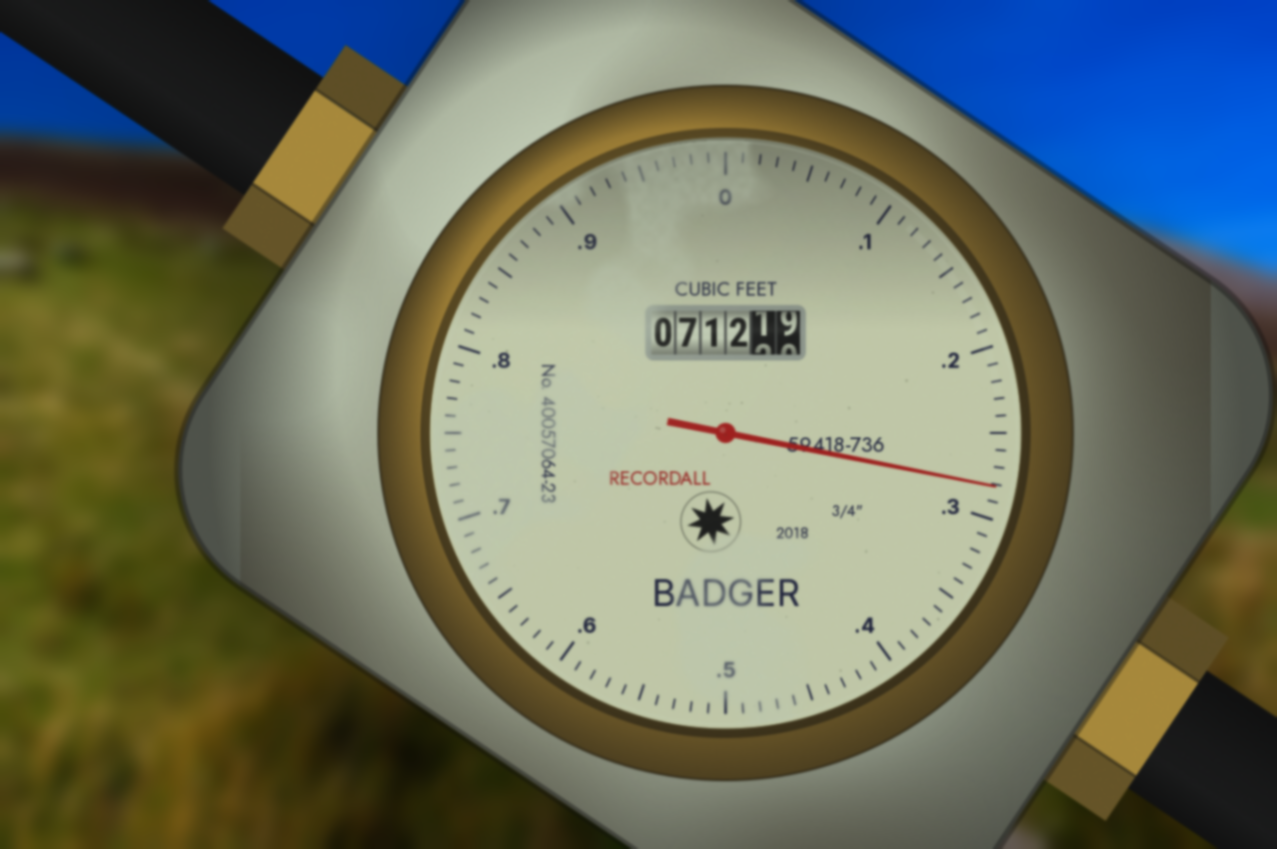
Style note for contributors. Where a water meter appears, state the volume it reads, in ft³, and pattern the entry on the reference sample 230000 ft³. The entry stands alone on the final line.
71219.28 ft³
